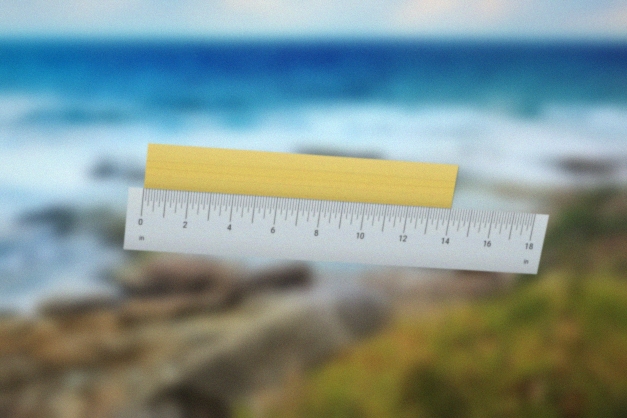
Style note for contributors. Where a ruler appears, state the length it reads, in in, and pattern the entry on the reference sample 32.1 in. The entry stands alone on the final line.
14 in
